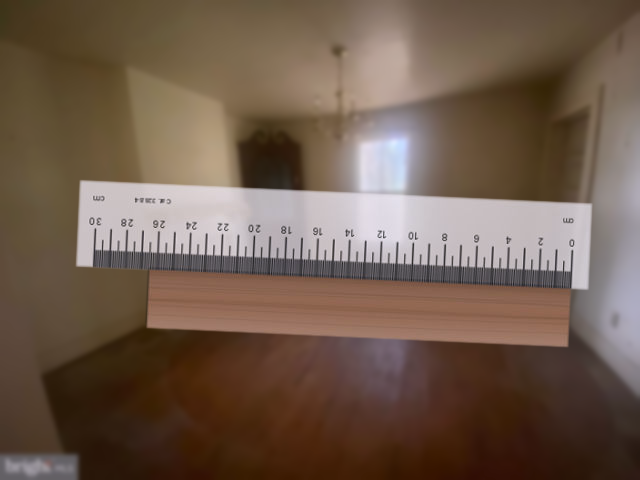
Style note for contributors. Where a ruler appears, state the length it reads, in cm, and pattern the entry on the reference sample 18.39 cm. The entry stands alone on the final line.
26.5 cm
